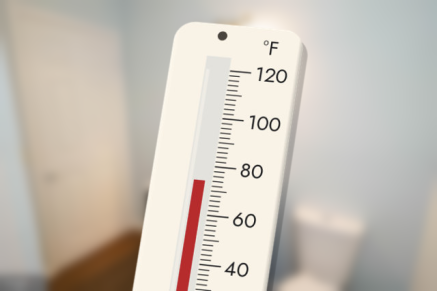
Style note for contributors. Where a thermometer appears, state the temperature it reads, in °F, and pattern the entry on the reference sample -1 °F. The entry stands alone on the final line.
74 °F
